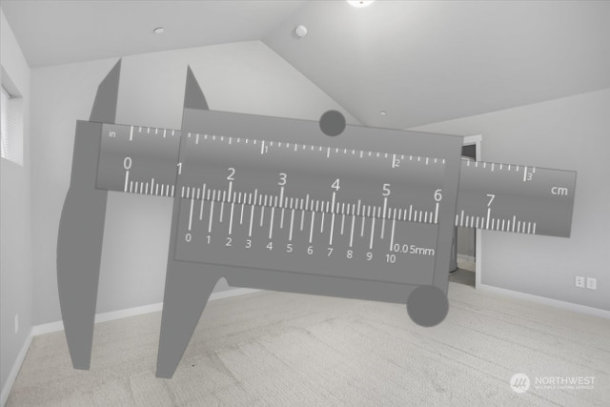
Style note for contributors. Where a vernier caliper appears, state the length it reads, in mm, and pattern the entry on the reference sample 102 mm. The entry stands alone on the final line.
13.0 mm
